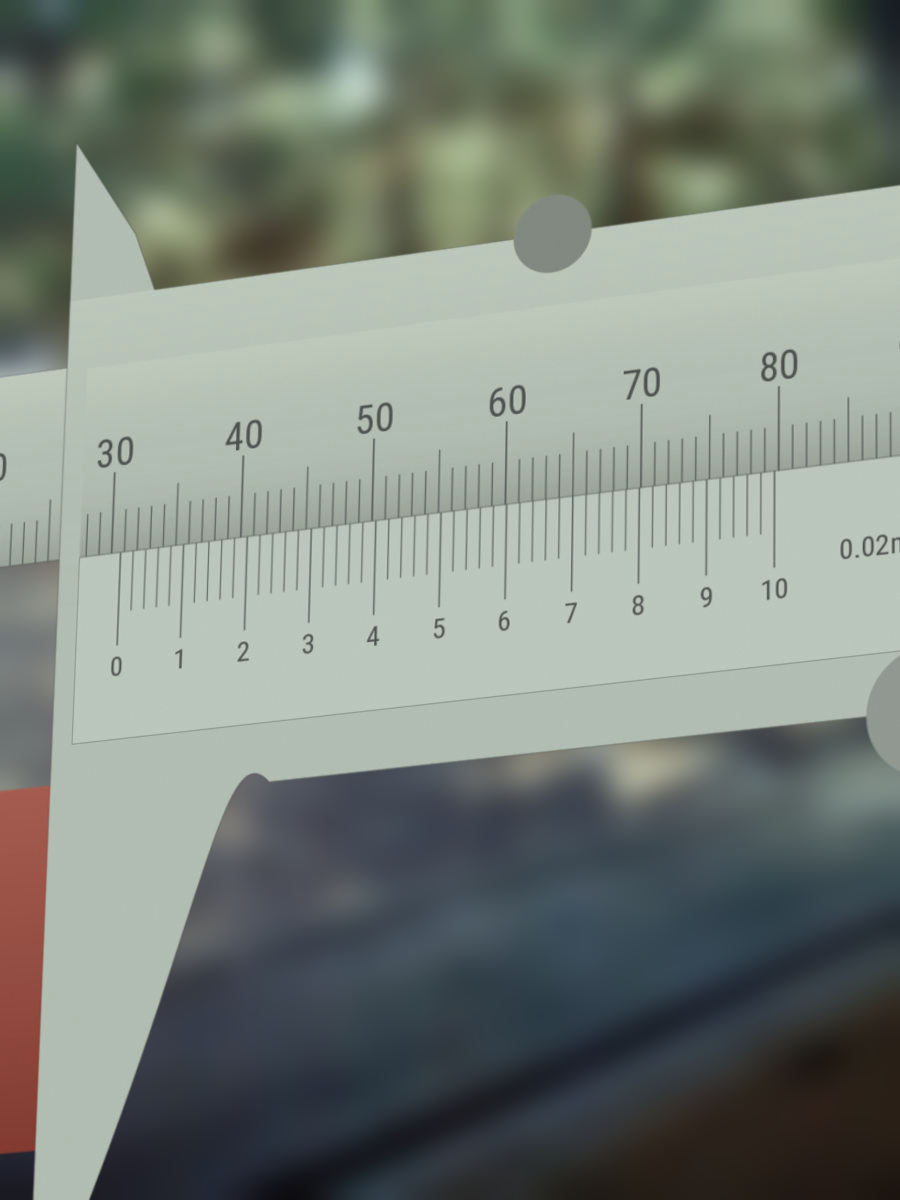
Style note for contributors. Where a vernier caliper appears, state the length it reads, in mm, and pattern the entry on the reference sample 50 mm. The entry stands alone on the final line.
30.7 mm
